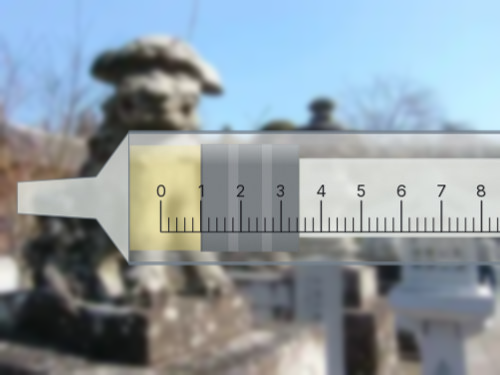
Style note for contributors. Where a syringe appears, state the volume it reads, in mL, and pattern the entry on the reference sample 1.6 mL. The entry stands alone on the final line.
1 mL
